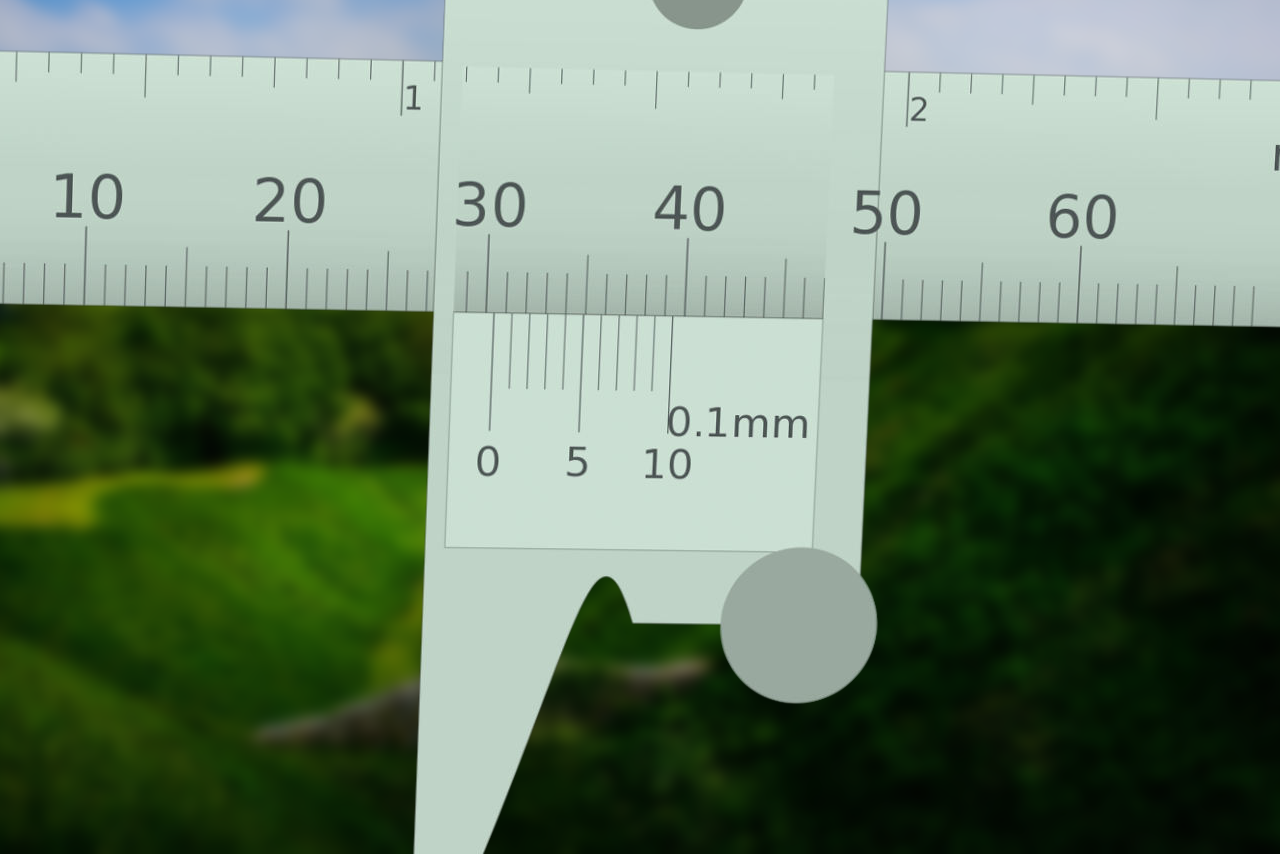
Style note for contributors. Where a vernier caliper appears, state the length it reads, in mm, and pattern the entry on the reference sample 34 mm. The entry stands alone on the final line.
30.4 mm
